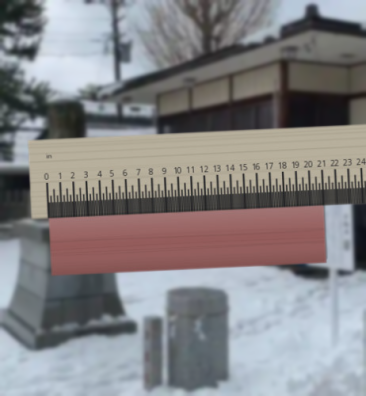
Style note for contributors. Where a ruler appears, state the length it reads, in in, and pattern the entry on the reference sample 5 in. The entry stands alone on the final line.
21 in
